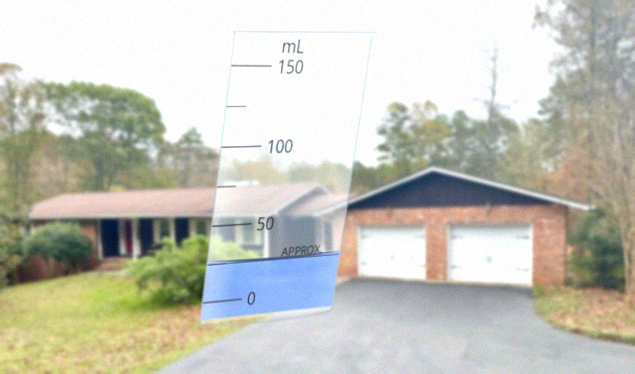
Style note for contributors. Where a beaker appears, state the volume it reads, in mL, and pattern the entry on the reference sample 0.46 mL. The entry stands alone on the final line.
25 mL
